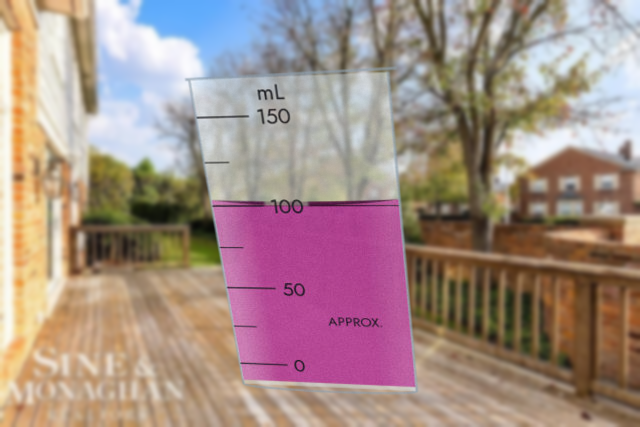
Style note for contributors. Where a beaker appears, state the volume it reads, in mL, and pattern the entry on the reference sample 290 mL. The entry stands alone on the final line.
100 mL
